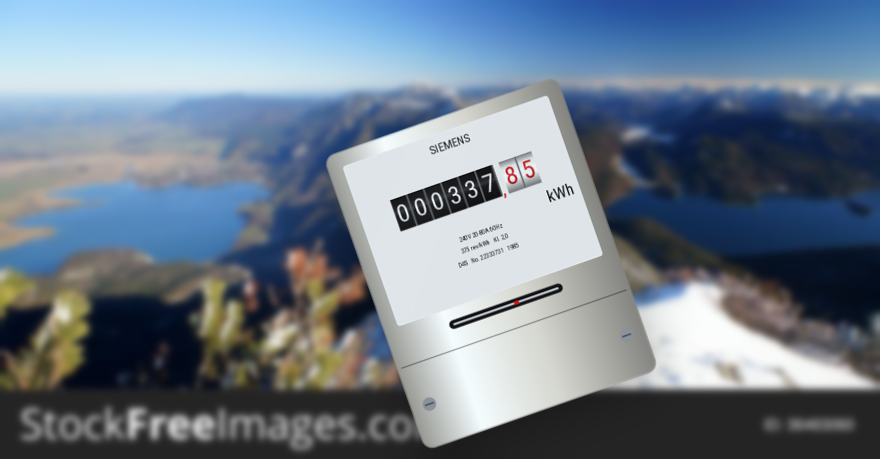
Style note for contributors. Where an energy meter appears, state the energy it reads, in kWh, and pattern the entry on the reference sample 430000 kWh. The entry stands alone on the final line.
337.85 kWh
